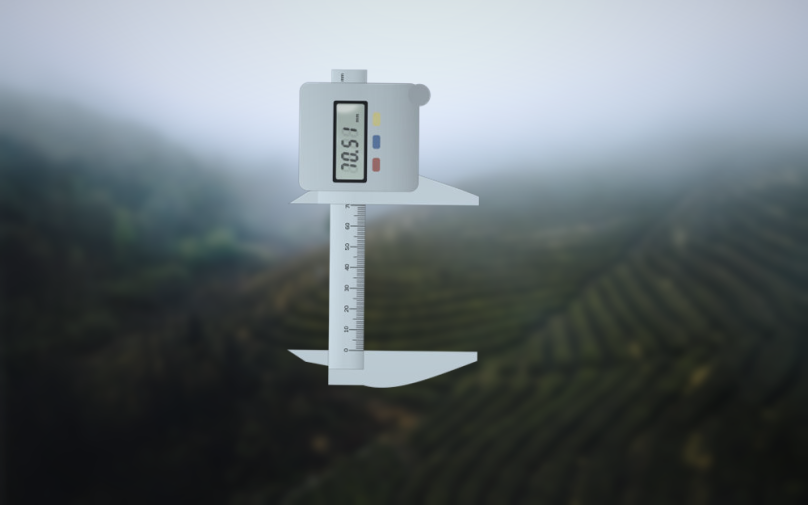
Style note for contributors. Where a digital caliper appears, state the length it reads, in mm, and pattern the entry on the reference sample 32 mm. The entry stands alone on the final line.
70.51 mm
